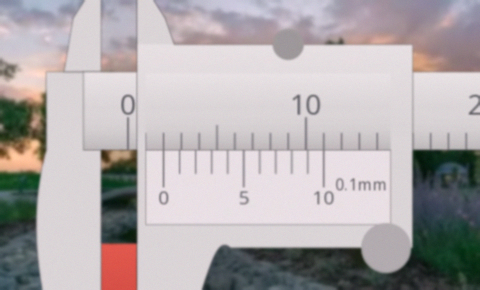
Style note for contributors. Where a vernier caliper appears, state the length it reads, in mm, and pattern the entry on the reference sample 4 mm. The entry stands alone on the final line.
2.0 mm
